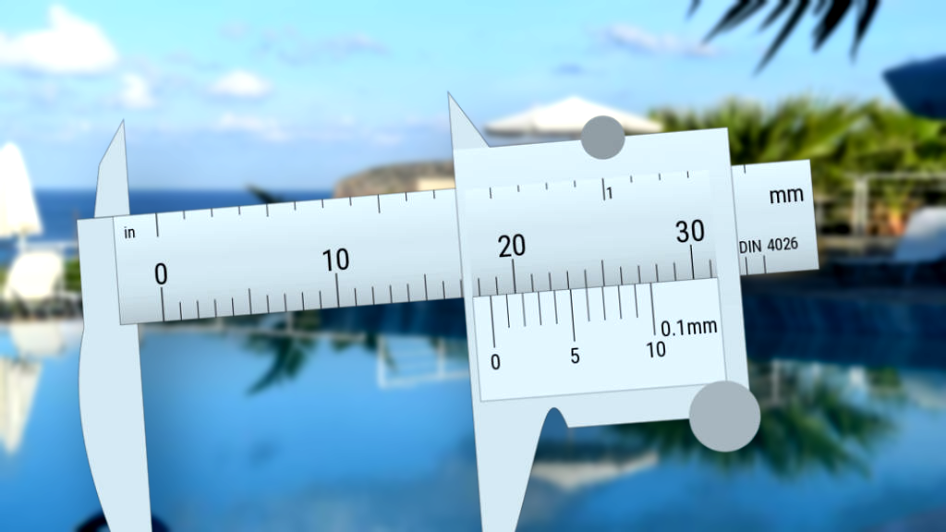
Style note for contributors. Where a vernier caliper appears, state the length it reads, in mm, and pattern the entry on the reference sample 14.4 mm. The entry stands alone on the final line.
18.6 mm
